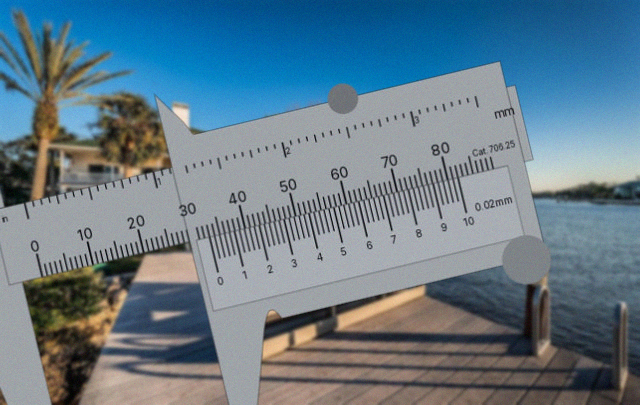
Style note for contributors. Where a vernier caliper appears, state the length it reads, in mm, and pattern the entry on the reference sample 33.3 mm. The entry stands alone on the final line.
33.0 mm
